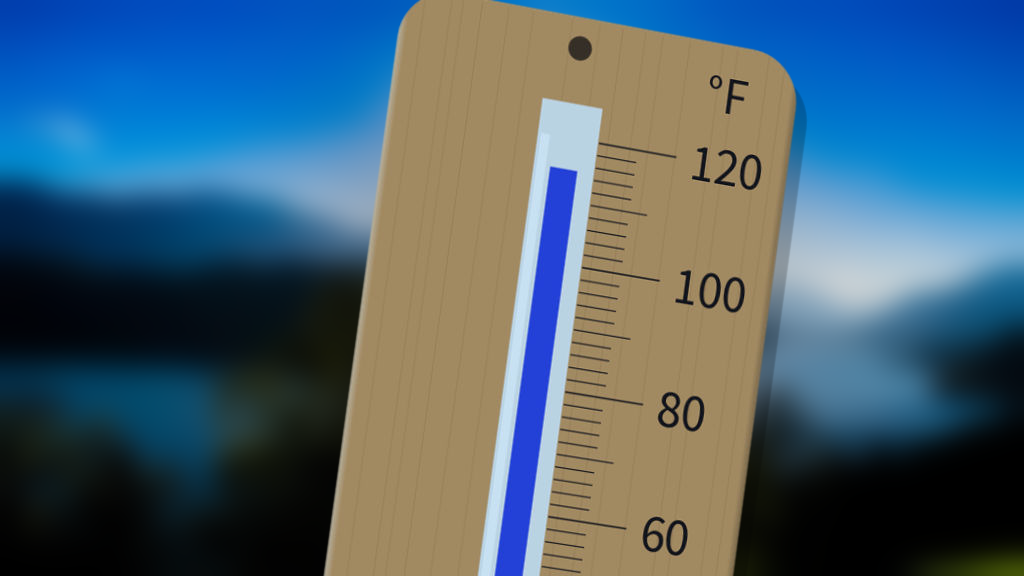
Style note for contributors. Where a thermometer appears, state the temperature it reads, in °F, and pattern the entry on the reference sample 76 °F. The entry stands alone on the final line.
115 °F
